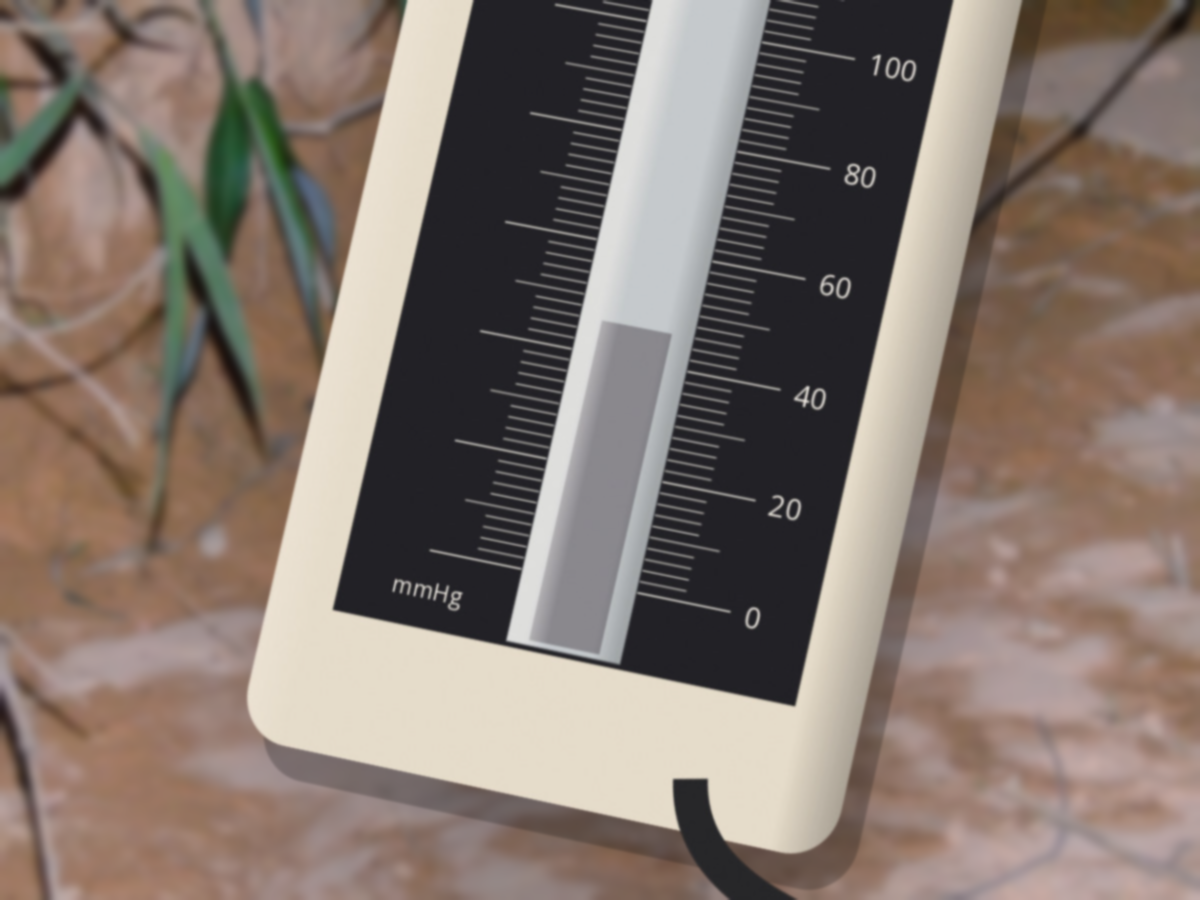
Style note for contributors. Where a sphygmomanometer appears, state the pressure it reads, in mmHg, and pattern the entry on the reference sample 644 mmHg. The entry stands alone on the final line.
46 mmHg
